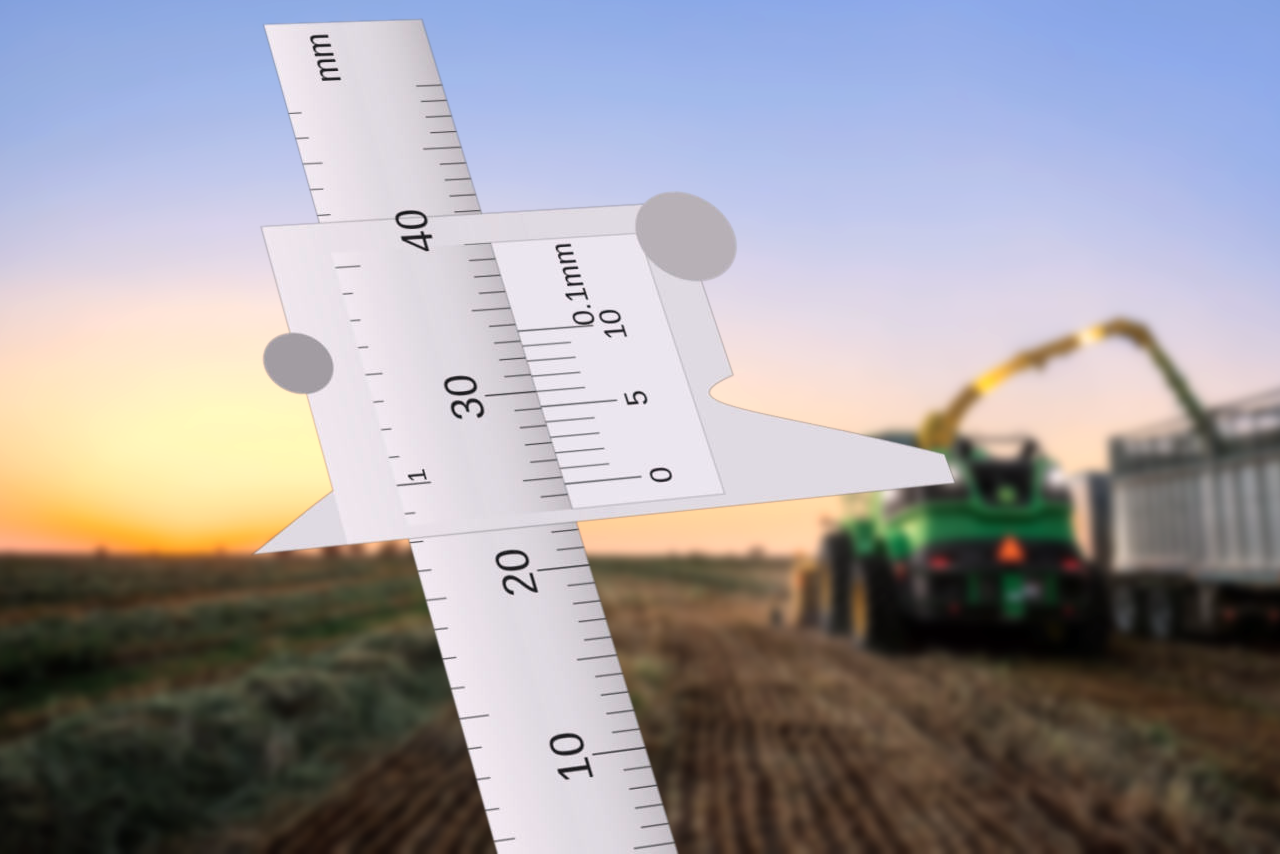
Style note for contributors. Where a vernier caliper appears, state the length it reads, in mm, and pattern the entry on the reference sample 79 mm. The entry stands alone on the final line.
24.6 mm
